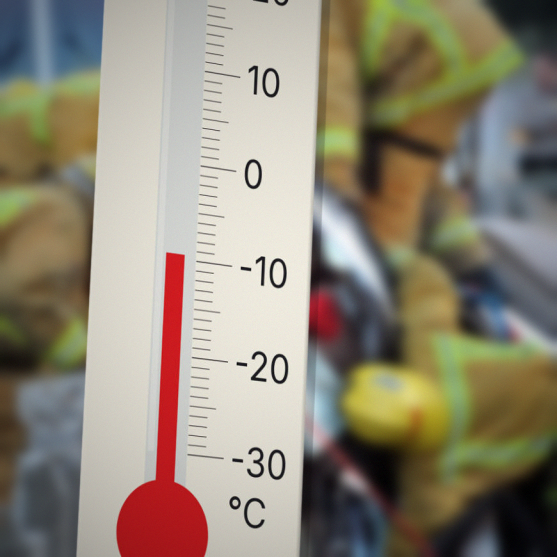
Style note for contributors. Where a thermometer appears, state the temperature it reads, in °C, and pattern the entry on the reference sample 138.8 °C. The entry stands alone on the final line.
-9.5 °C
